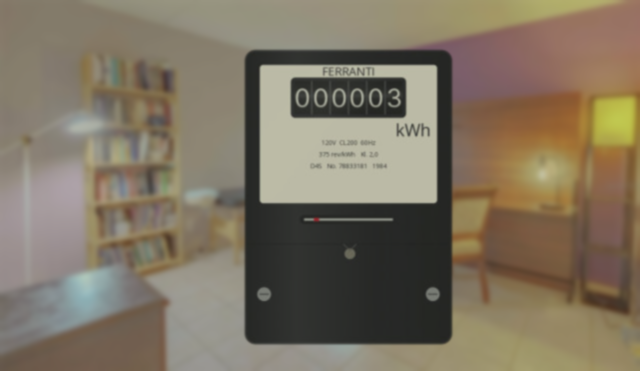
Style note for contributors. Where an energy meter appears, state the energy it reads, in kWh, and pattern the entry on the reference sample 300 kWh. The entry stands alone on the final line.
3 kWh
